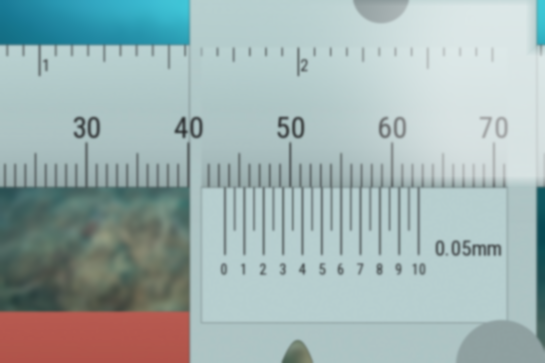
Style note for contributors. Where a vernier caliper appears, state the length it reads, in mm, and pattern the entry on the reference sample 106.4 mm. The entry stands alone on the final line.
43.6 mm
